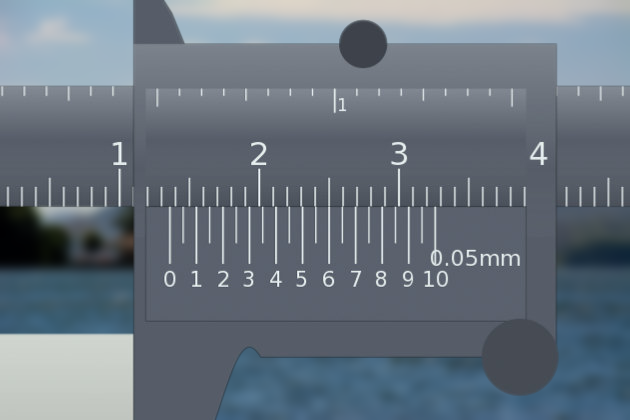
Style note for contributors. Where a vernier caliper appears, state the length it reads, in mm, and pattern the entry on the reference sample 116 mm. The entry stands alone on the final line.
13.6 mm
